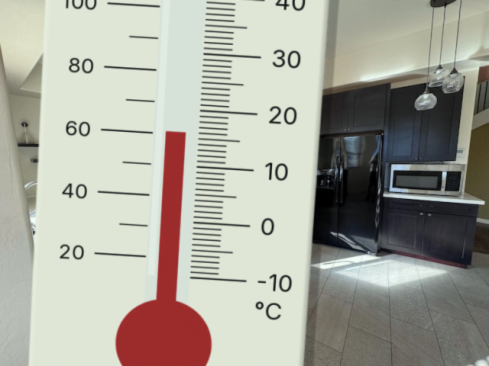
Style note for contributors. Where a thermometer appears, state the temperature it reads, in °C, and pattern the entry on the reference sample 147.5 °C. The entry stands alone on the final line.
16 °C
